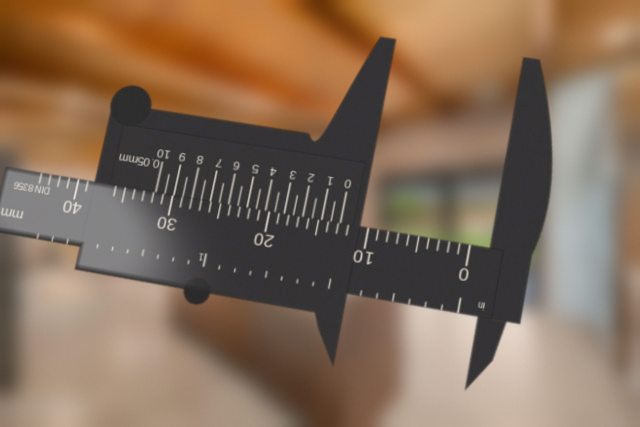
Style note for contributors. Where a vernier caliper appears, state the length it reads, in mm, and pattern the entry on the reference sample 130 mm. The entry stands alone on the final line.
12.8 mm
